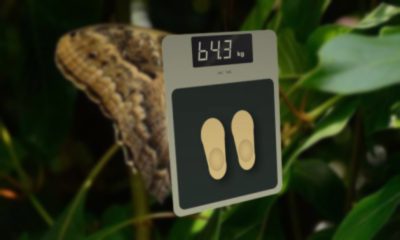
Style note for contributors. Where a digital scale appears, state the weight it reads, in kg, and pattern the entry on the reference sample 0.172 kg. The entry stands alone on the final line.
64.3 kg
